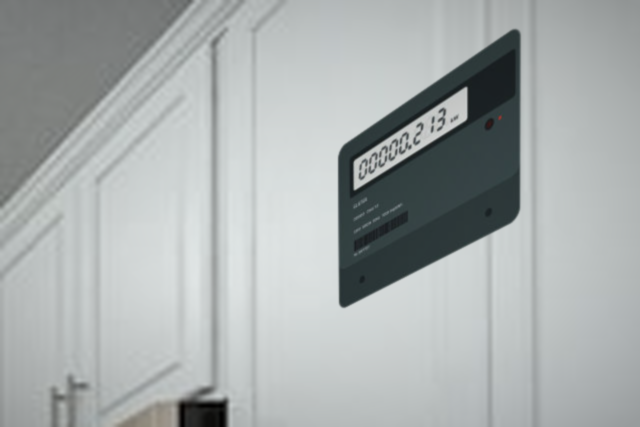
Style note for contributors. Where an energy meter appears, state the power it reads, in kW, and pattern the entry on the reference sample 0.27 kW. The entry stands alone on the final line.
0.213 kW
